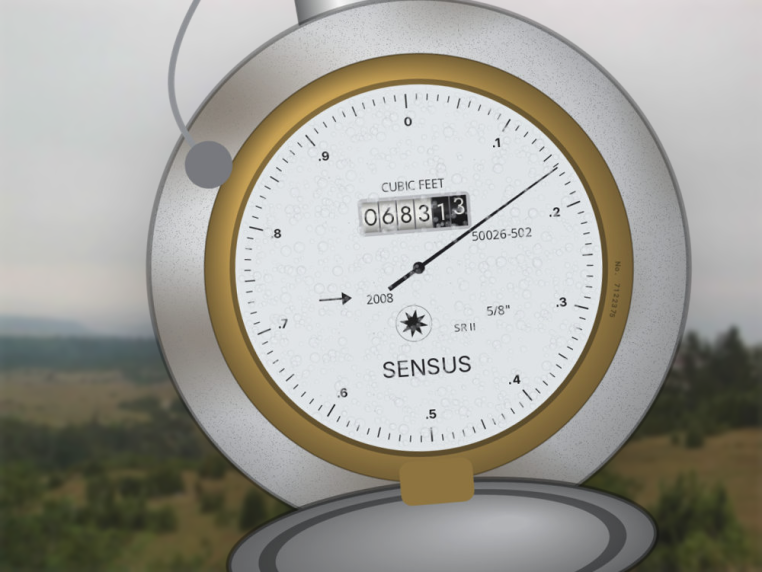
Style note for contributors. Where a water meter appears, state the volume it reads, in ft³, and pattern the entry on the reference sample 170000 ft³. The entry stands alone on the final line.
68313.16 ft³
